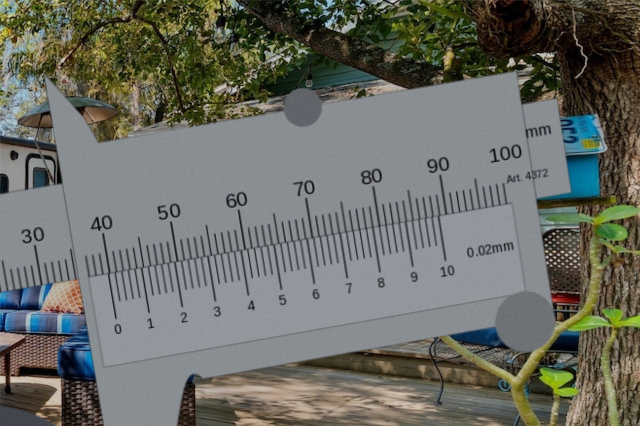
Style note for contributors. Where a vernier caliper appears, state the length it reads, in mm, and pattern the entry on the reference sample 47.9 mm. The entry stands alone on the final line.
39.8 mm
